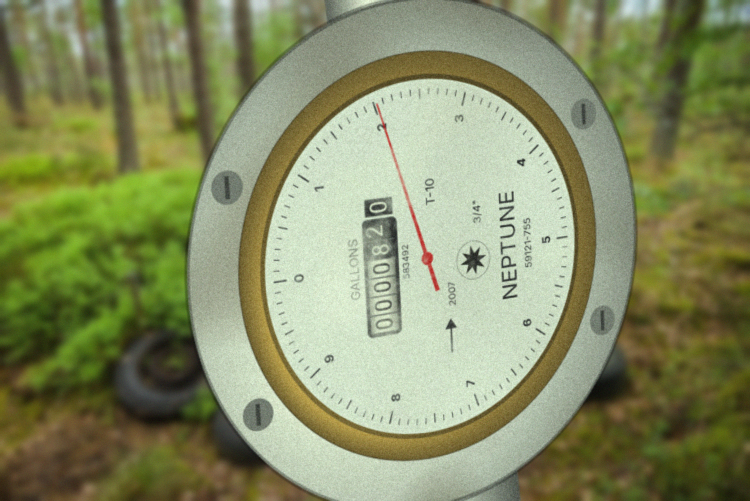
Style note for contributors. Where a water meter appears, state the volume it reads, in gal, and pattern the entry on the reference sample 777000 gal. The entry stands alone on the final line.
822.0 gal
